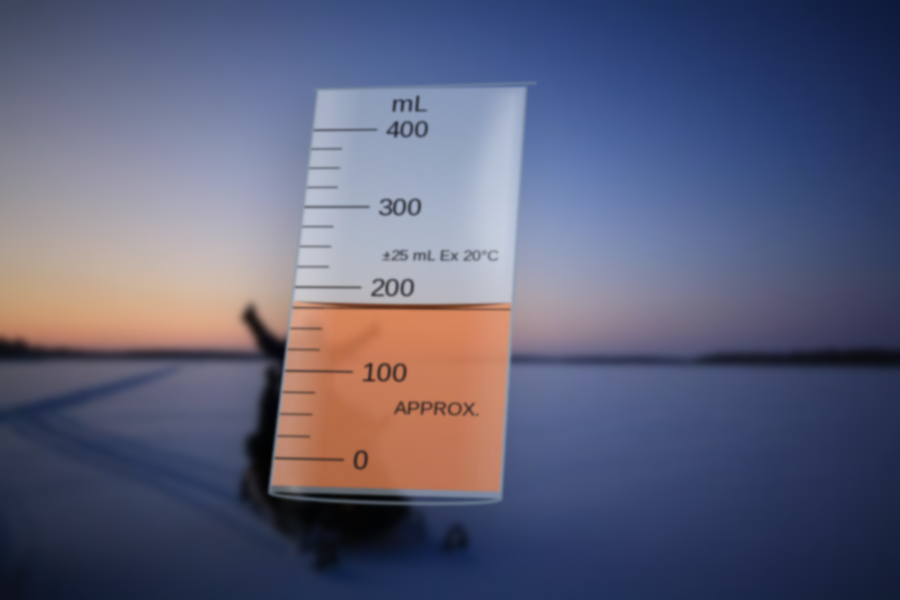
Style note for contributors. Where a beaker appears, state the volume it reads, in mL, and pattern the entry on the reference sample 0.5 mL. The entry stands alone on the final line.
175 mL
